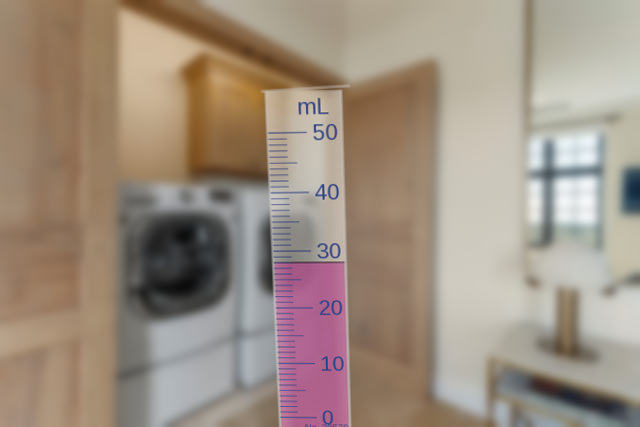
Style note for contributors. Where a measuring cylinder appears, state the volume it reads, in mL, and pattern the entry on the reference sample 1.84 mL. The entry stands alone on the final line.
28 mL
